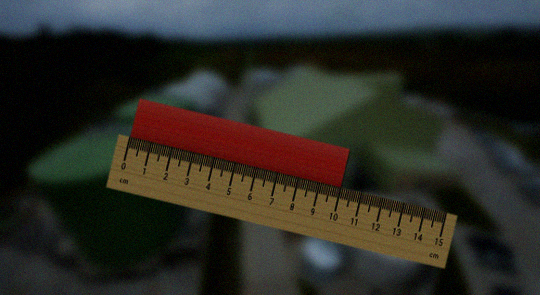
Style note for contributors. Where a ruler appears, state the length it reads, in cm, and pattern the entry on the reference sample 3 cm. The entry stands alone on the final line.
10 cm
